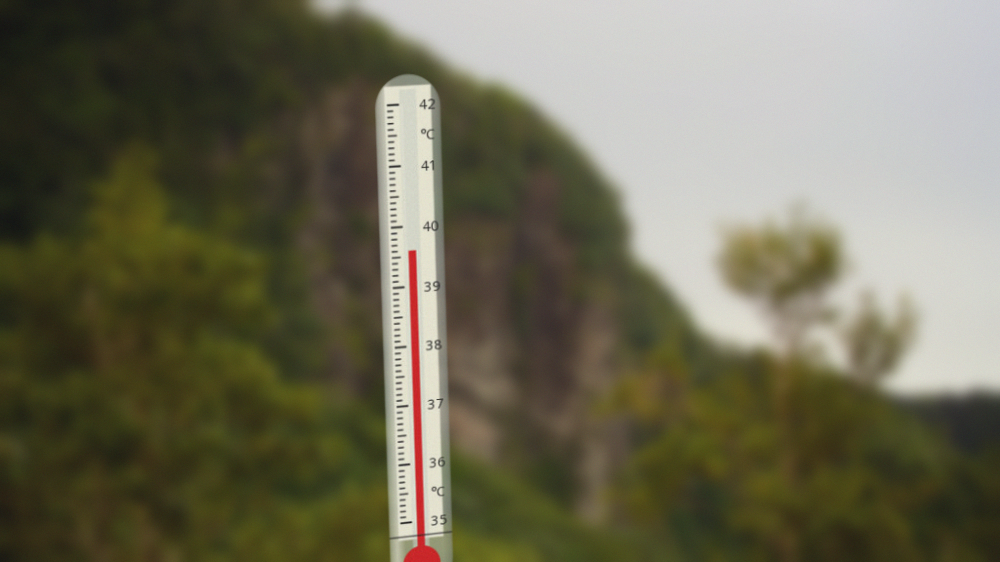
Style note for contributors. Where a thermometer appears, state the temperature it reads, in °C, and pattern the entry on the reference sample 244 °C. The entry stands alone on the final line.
39.6 °C
